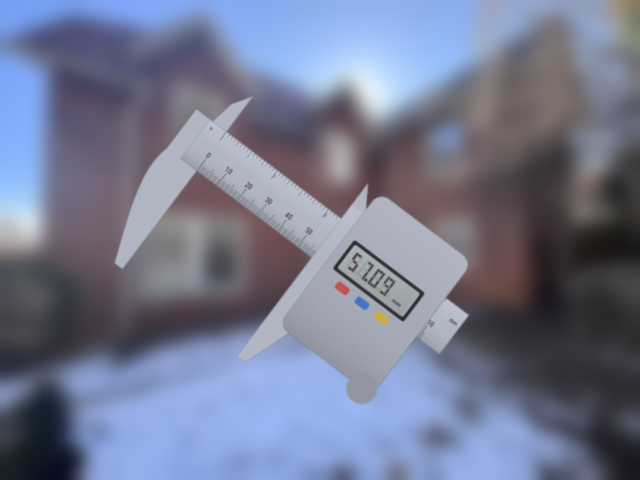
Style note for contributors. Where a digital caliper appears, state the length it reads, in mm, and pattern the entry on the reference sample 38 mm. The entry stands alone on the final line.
57.09 mm
